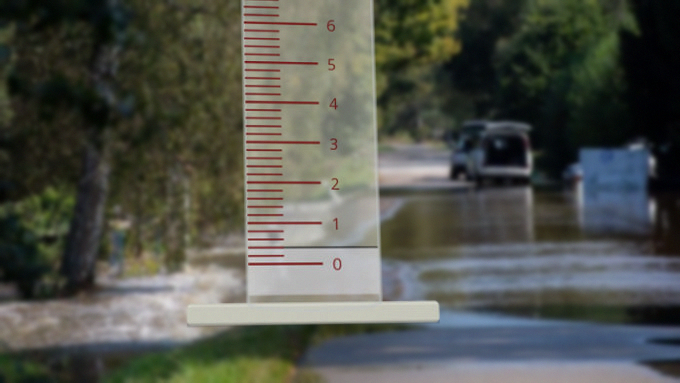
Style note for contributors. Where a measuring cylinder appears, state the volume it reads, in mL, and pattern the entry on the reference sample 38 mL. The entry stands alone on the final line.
0.4 mL
